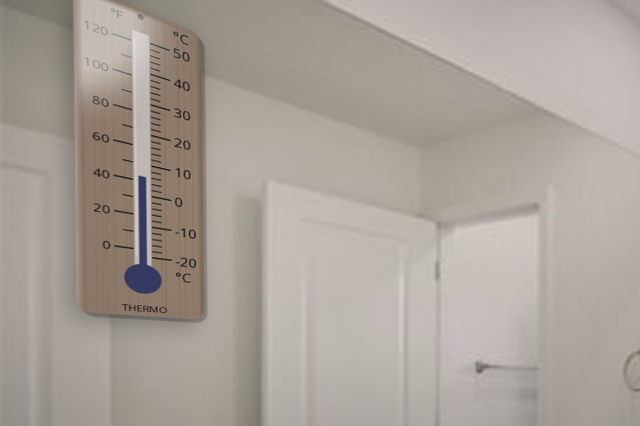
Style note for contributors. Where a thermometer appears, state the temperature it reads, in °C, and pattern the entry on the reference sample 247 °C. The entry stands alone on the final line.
6 °C
